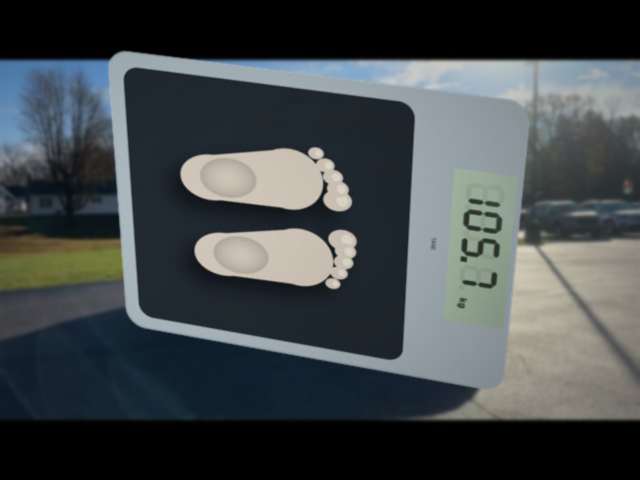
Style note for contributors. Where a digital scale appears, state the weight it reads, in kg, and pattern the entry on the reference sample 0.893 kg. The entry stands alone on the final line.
105.7 kg
